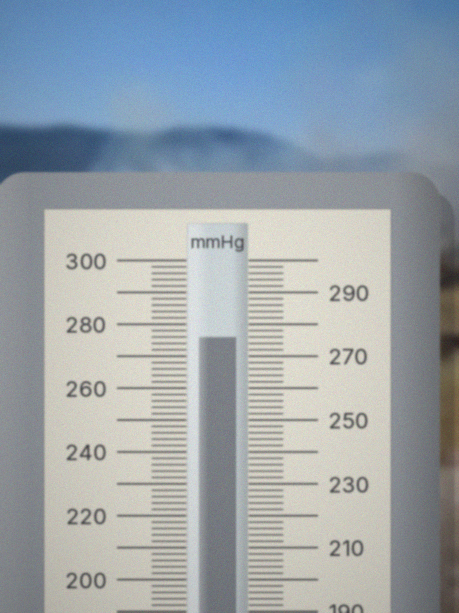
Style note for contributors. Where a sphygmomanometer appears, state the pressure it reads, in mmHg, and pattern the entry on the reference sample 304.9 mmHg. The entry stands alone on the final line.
276 mmHg
